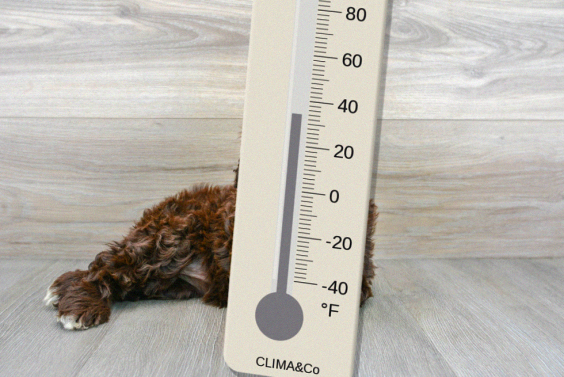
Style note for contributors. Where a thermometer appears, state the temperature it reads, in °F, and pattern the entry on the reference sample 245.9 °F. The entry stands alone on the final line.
34 °F
